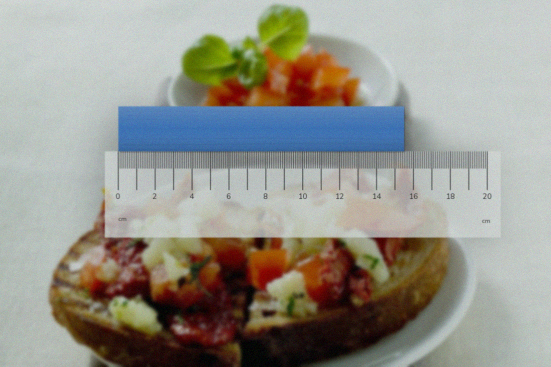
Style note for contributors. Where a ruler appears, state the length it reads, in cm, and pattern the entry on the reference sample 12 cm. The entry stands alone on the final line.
15.5 cm
